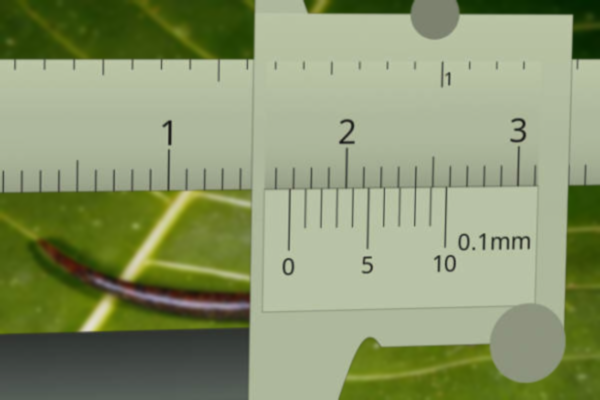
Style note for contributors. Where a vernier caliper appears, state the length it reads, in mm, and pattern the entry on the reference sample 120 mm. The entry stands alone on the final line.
16.8 mm
